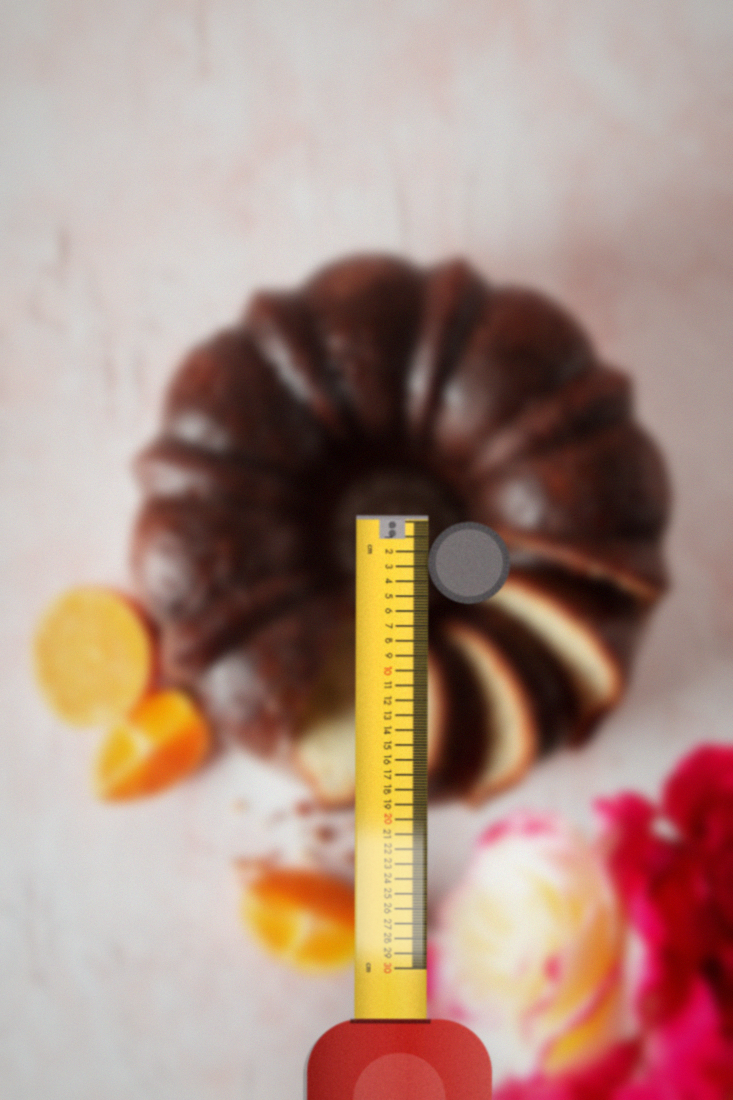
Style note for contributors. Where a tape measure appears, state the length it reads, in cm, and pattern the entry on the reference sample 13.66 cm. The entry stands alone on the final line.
5.5 cm
